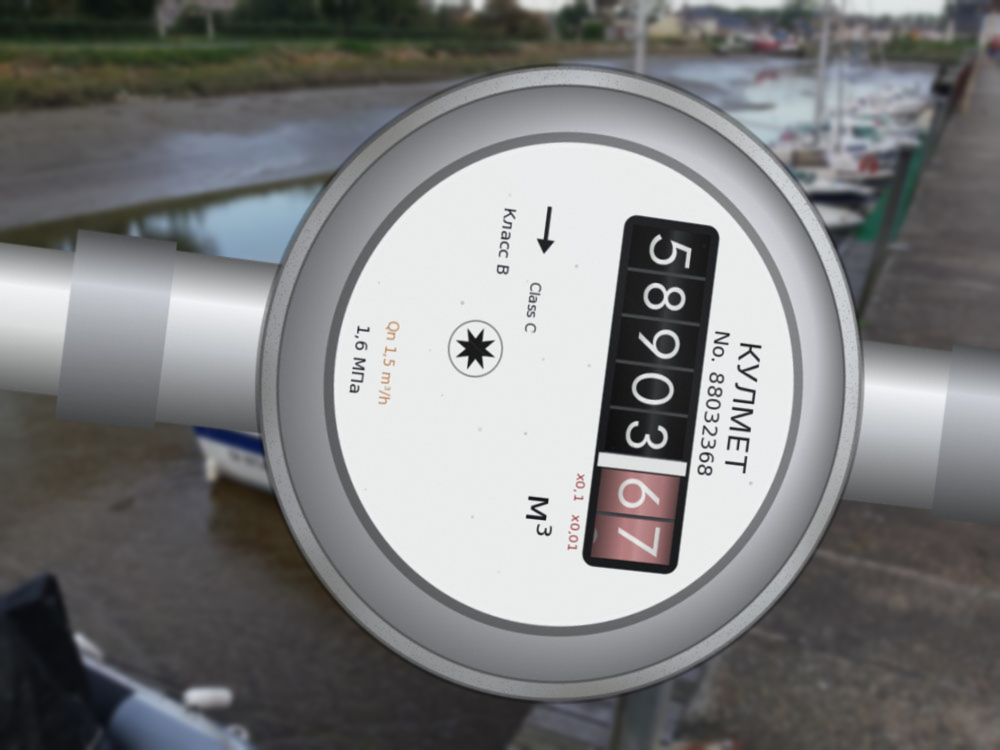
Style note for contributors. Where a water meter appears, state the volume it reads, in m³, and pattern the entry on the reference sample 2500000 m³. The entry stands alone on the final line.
58903.67 m³
